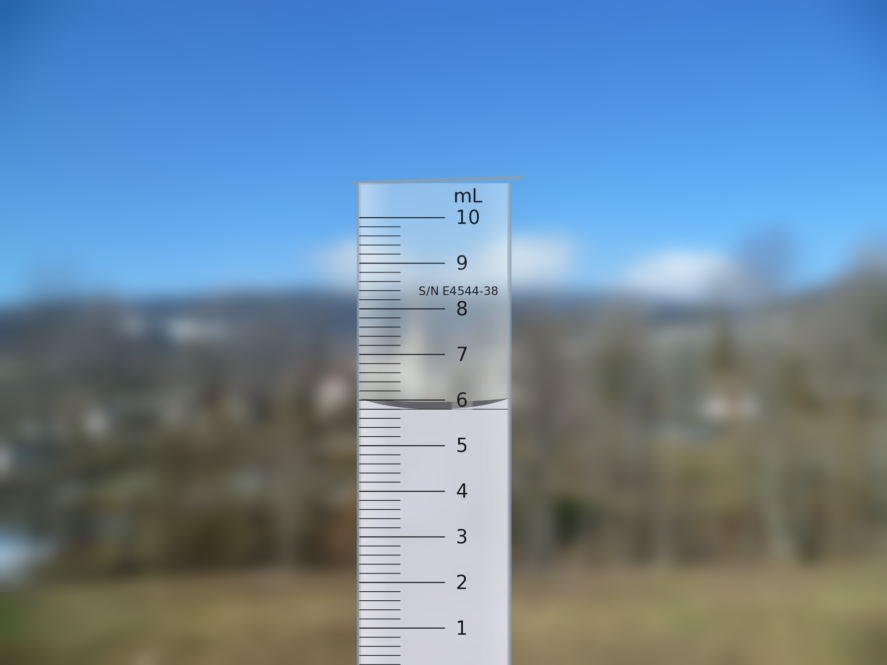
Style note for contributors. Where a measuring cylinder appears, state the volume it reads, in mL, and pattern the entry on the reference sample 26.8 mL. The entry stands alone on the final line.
5.8 mL
